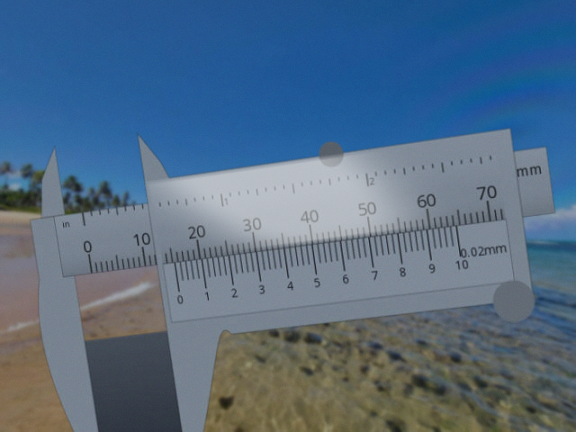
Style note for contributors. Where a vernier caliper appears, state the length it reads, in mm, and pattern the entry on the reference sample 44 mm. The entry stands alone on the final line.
15.4 mm
